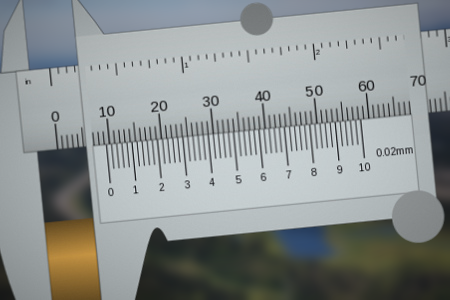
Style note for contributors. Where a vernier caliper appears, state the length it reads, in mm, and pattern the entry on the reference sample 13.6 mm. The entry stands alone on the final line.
9.4 mm
